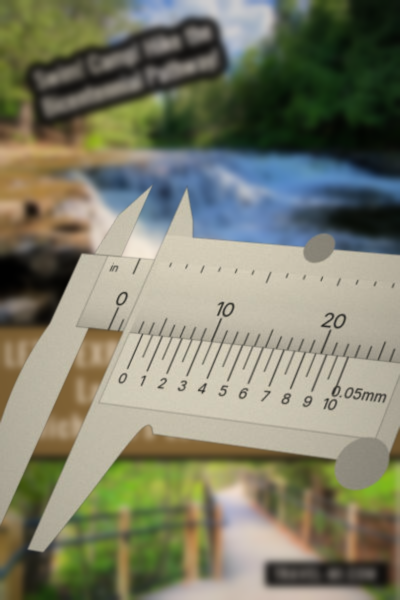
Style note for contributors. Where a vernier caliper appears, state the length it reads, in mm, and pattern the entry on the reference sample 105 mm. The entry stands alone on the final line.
3.4 mm
